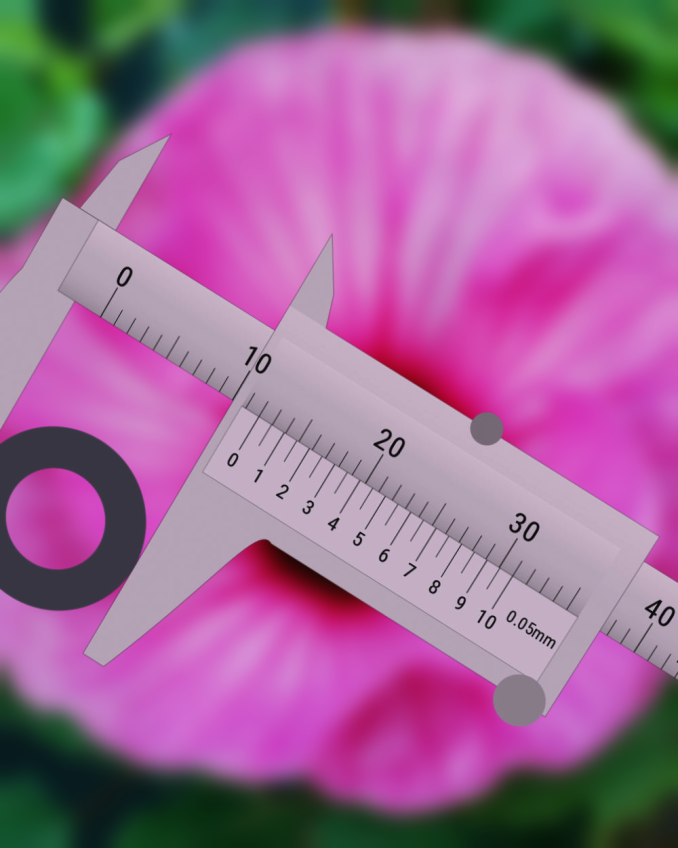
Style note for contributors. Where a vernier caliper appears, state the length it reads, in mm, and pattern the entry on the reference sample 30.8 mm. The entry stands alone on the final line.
12.0 mm
